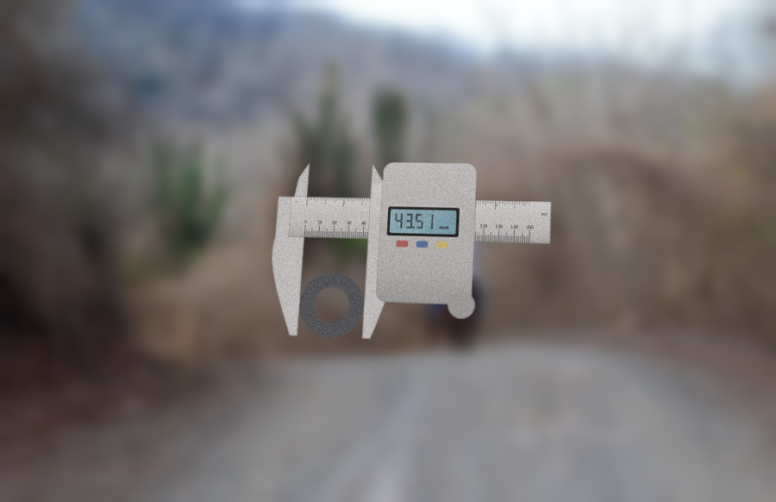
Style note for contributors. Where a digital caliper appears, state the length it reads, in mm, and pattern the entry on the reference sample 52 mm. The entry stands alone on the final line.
43.51 mm
